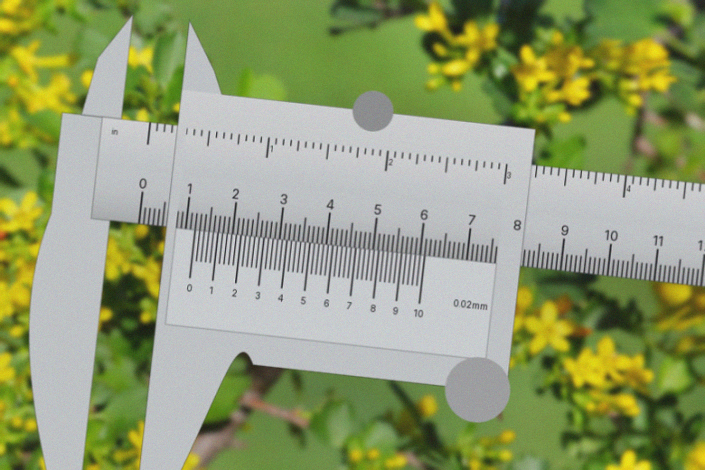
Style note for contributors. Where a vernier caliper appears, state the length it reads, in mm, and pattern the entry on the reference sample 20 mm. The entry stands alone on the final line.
12.0 mm
